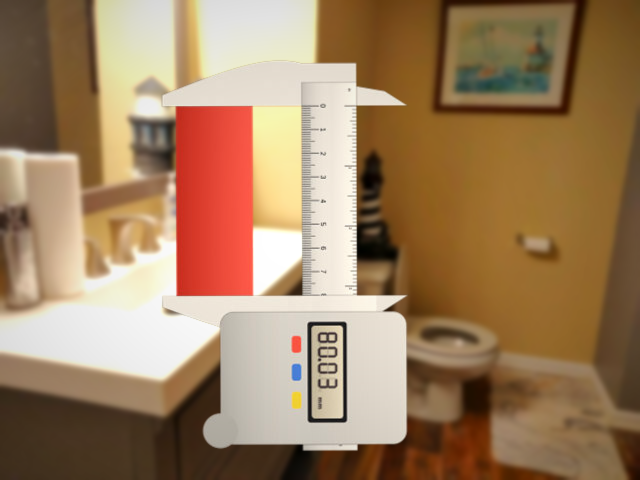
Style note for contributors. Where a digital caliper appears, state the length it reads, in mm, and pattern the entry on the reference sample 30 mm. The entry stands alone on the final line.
80.03 mm
